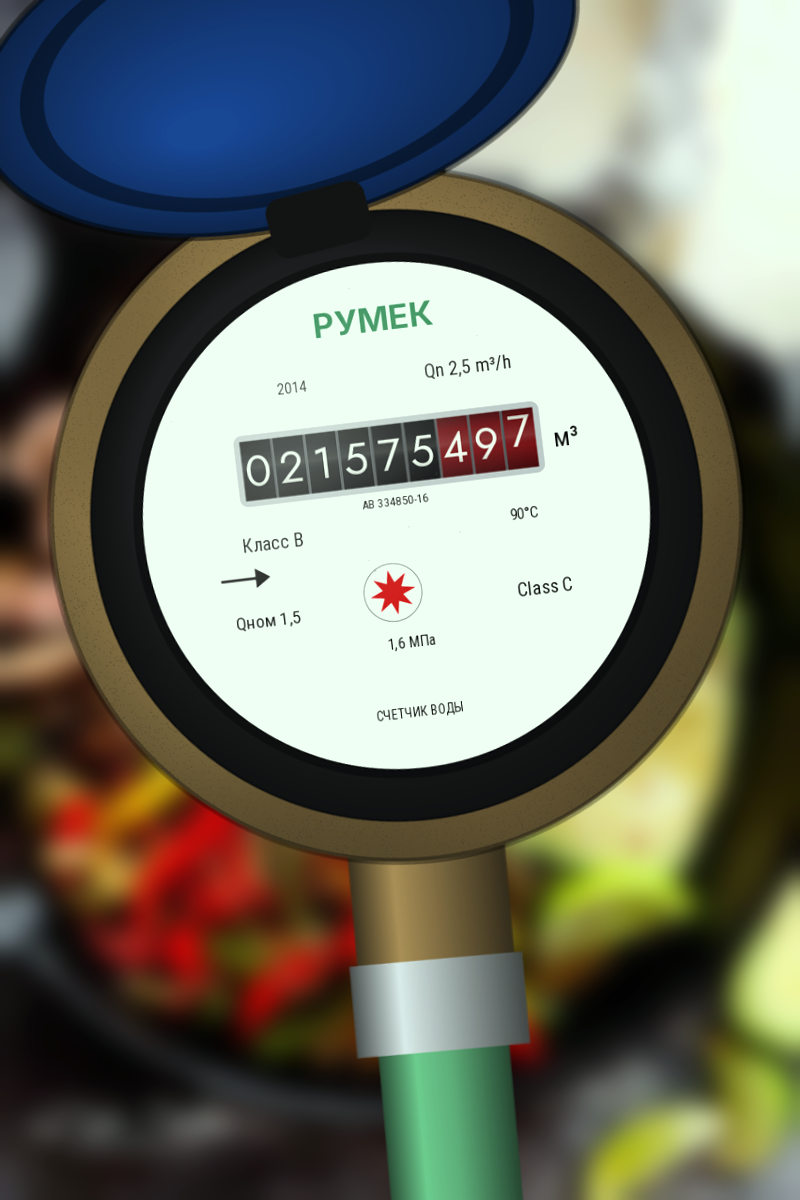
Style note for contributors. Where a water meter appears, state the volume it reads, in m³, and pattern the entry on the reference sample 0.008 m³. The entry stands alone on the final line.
21575.497 m³
